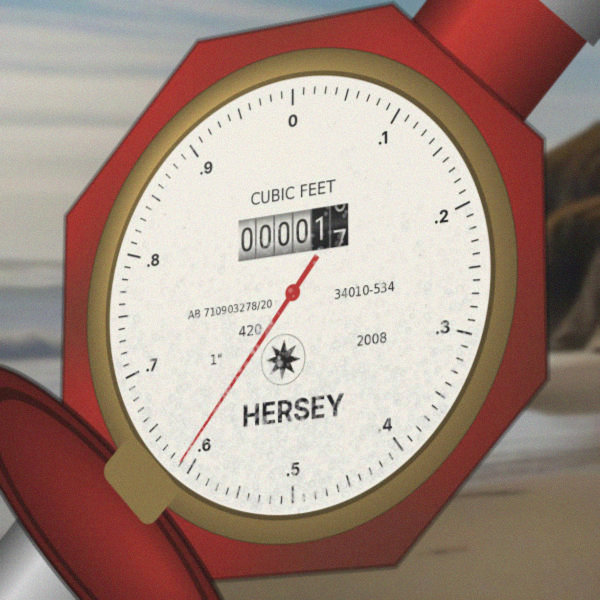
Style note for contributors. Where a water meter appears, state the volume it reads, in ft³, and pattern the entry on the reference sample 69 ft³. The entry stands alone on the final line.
16.61 ft³
